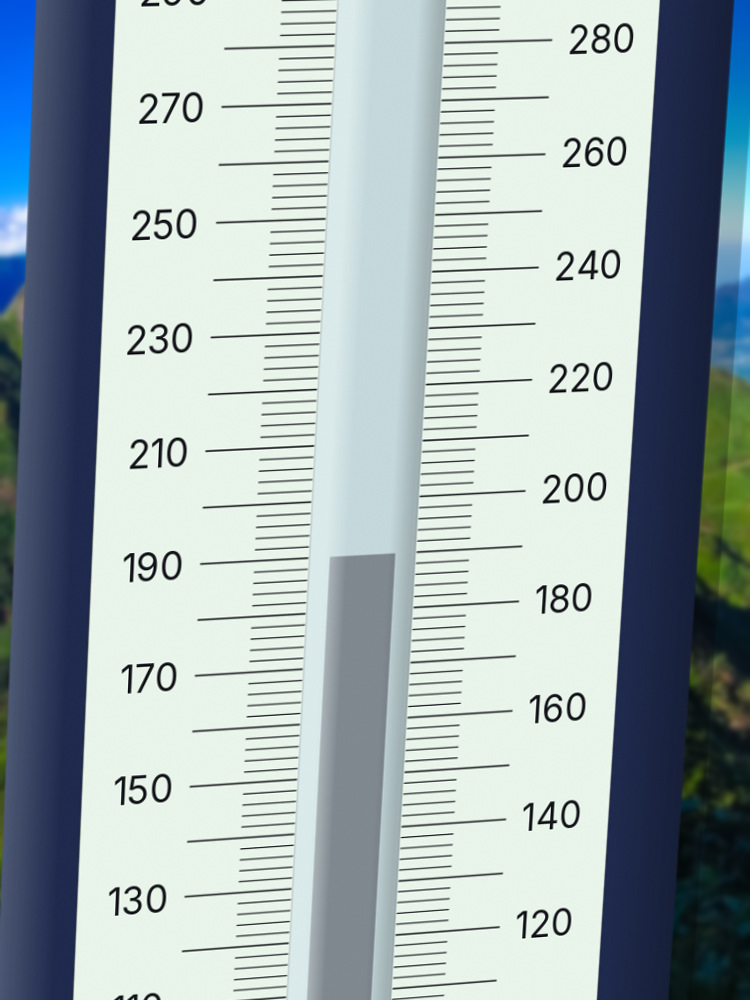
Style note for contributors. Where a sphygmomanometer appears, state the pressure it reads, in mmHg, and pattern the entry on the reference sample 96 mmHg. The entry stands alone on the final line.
190 mmHg
